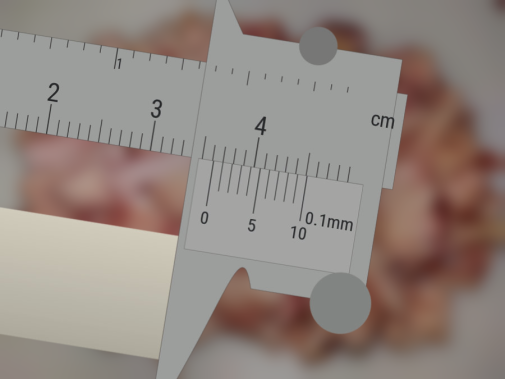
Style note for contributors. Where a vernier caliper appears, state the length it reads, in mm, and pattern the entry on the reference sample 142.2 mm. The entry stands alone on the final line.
36.1 mm
